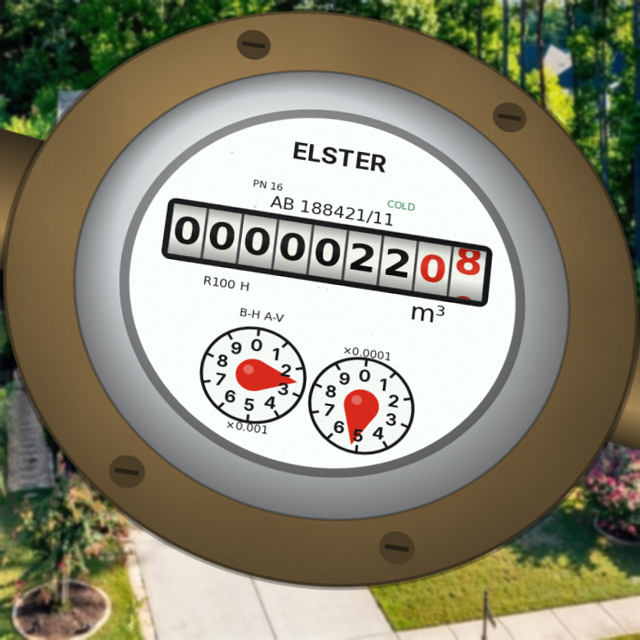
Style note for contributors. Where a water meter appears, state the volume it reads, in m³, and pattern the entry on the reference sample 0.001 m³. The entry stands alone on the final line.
22.0825 m³
